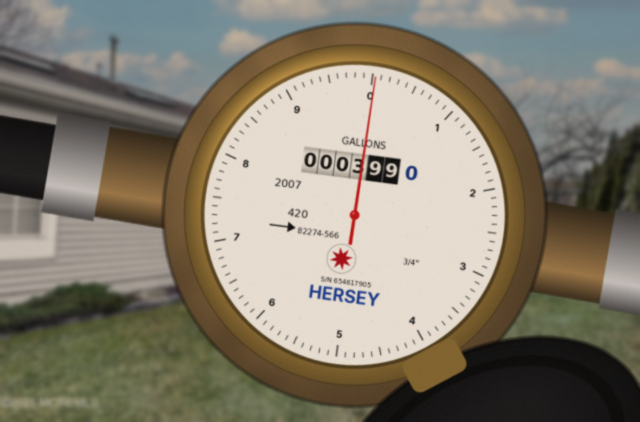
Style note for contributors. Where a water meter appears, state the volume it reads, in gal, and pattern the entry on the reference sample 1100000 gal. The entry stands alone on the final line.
3990.0 gal
